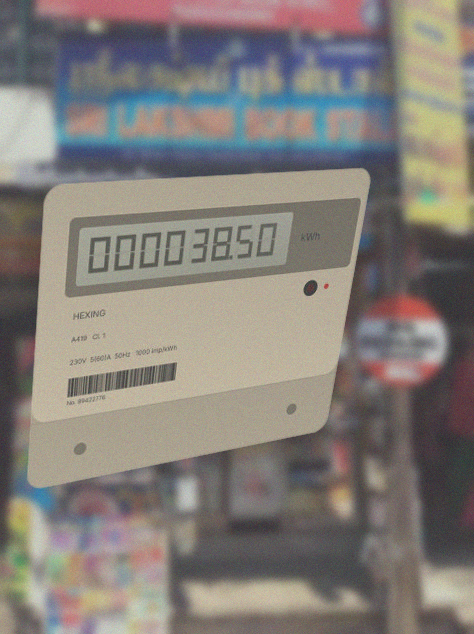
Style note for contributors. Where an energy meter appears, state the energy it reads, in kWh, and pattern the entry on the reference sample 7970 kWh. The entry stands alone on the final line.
38.50 kWh
